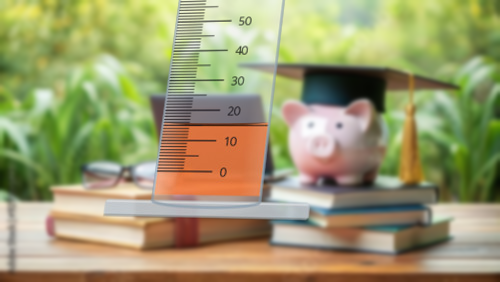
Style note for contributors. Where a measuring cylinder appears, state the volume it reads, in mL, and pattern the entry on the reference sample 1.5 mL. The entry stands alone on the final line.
15 mL
